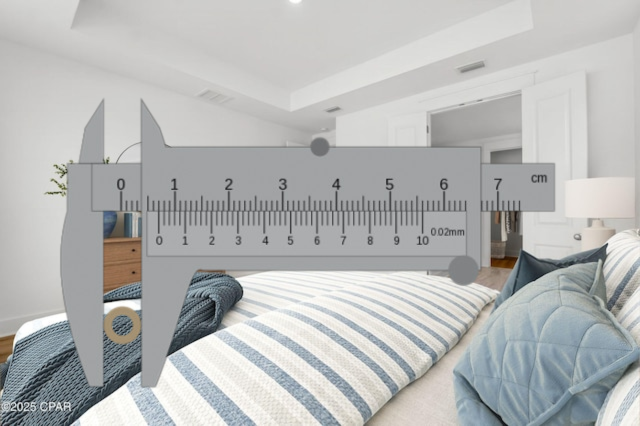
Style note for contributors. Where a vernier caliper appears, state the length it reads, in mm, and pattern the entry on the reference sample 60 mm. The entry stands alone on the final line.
7.0 mm
